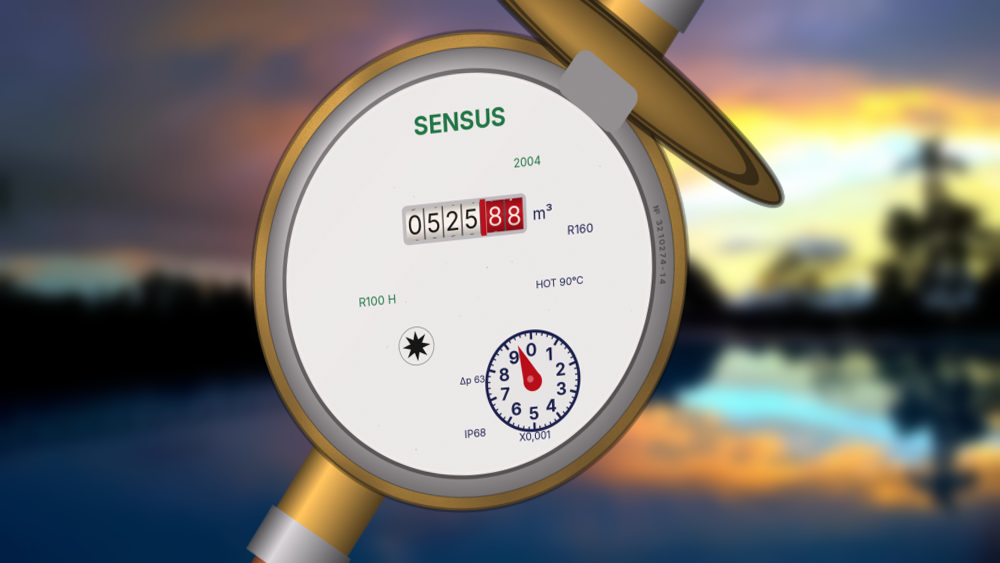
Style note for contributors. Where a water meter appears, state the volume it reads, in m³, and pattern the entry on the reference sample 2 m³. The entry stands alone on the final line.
525.879 m³
